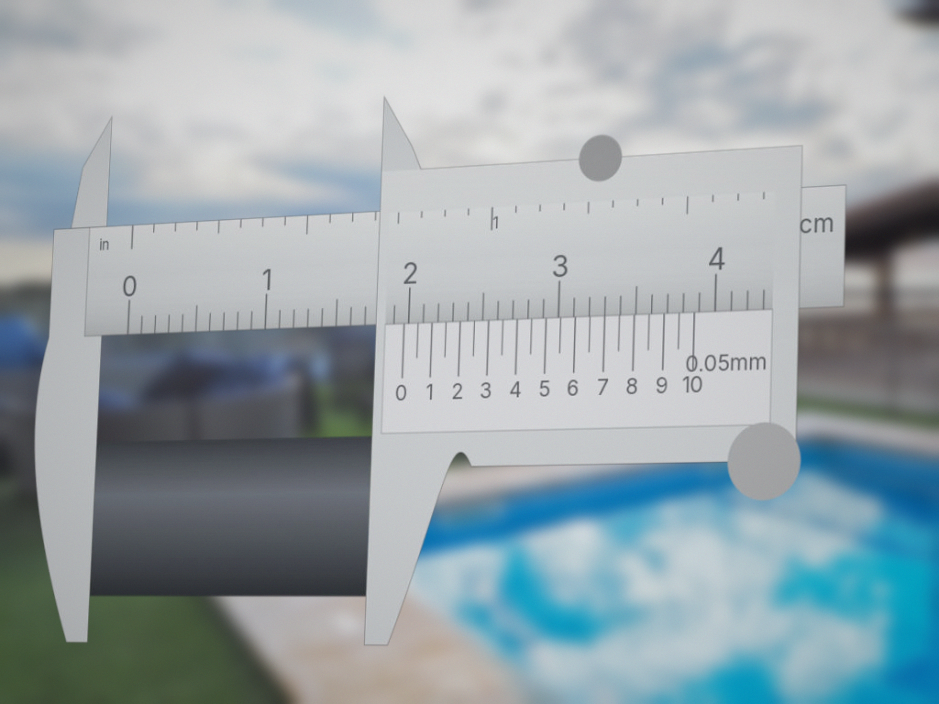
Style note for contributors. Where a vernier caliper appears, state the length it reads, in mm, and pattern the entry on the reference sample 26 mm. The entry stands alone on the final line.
19.7 mm
